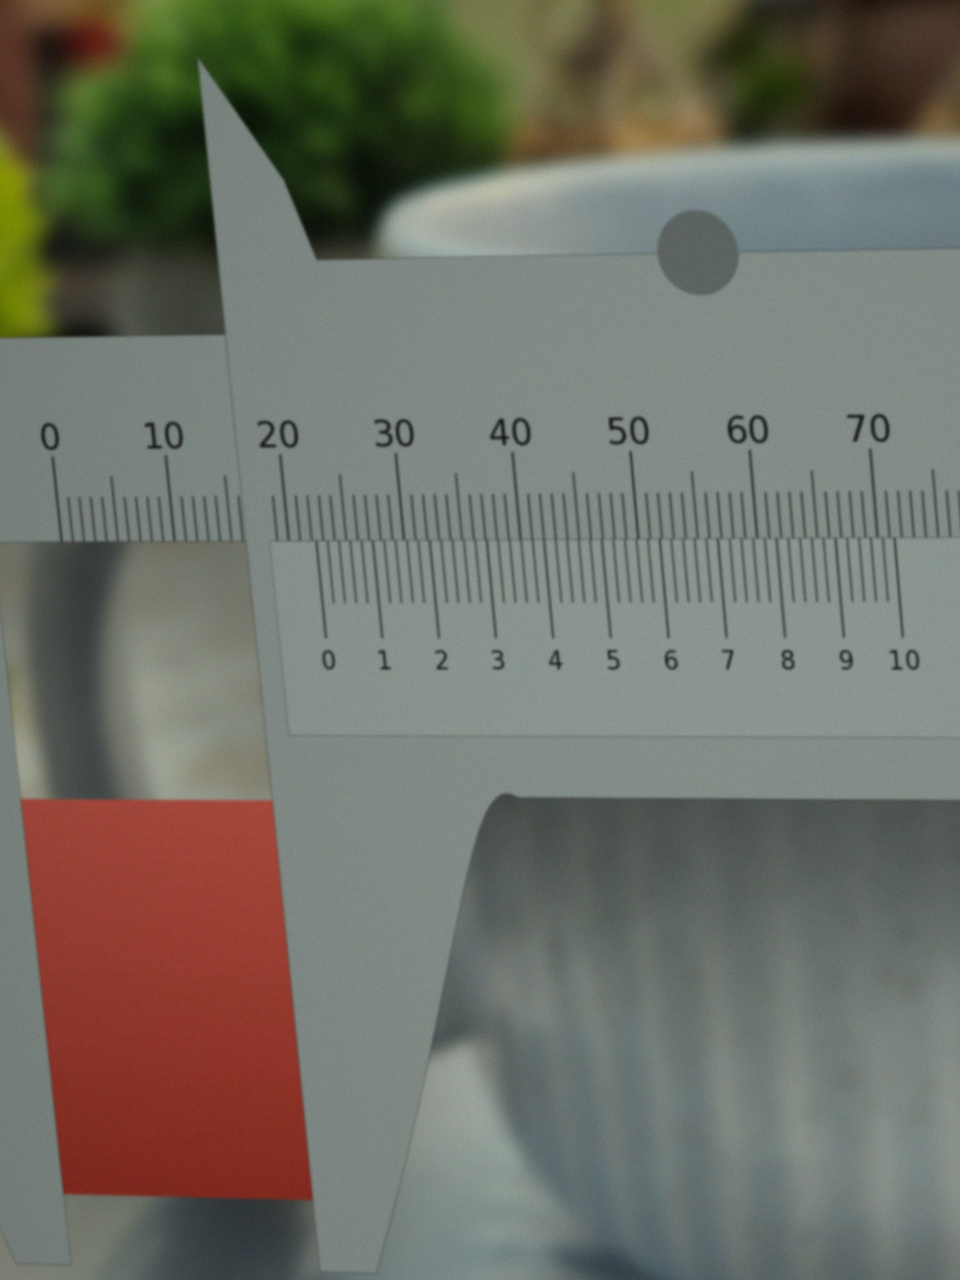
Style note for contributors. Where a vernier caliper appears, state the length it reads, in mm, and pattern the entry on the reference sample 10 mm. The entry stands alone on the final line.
22.4 mm
